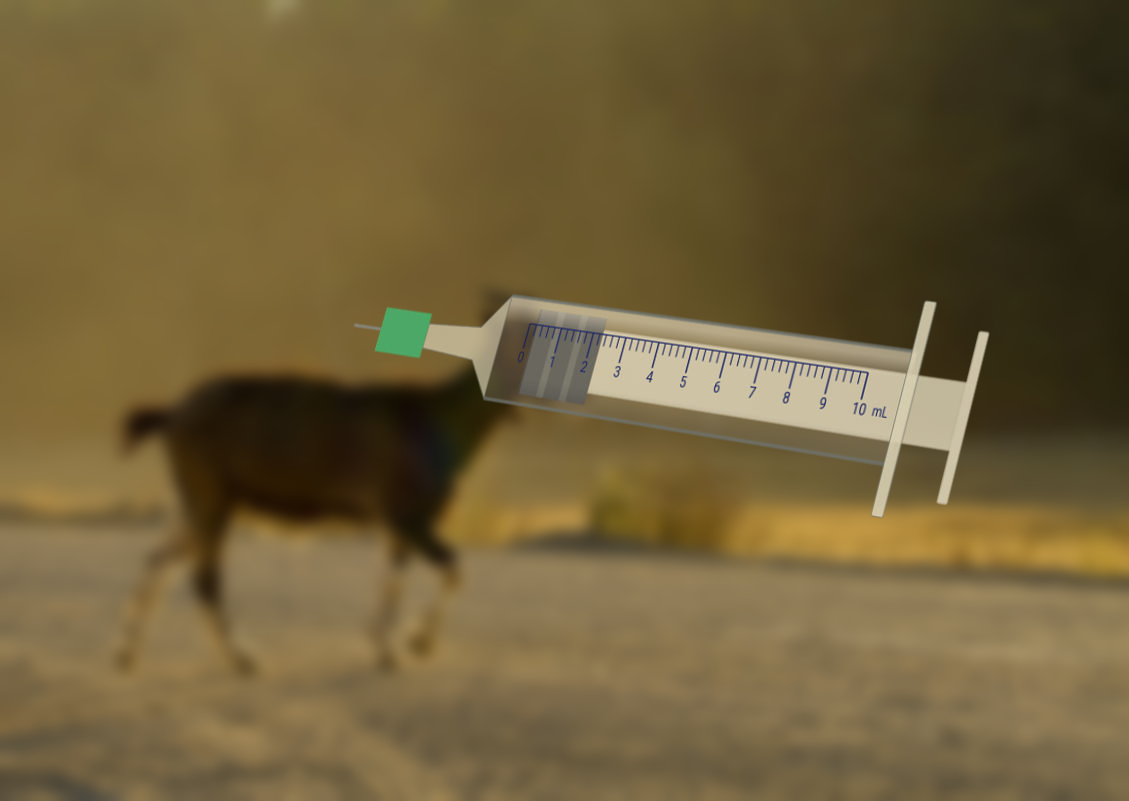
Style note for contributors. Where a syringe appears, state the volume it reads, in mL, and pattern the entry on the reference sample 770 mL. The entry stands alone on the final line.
0.2 mL
